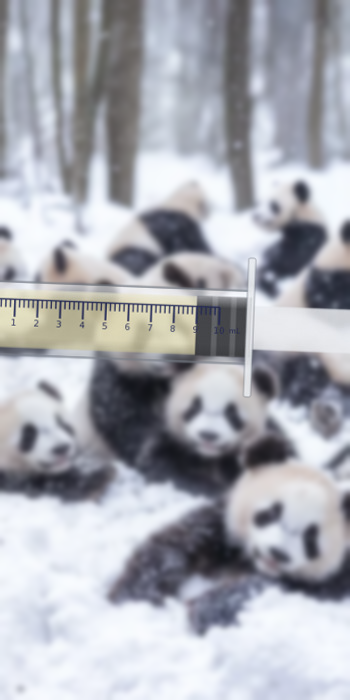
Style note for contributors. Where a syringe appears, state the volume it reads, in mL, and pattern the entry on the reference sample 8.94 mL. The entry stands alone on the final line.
9 mL
